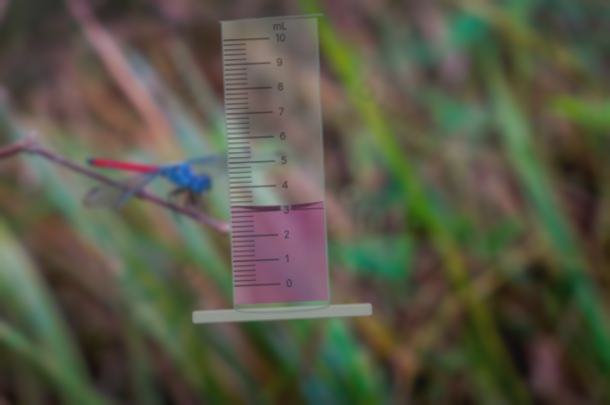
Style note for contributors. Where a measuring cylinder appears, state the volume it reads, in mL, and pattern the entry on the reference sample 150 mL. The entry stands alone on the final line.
3 mL
